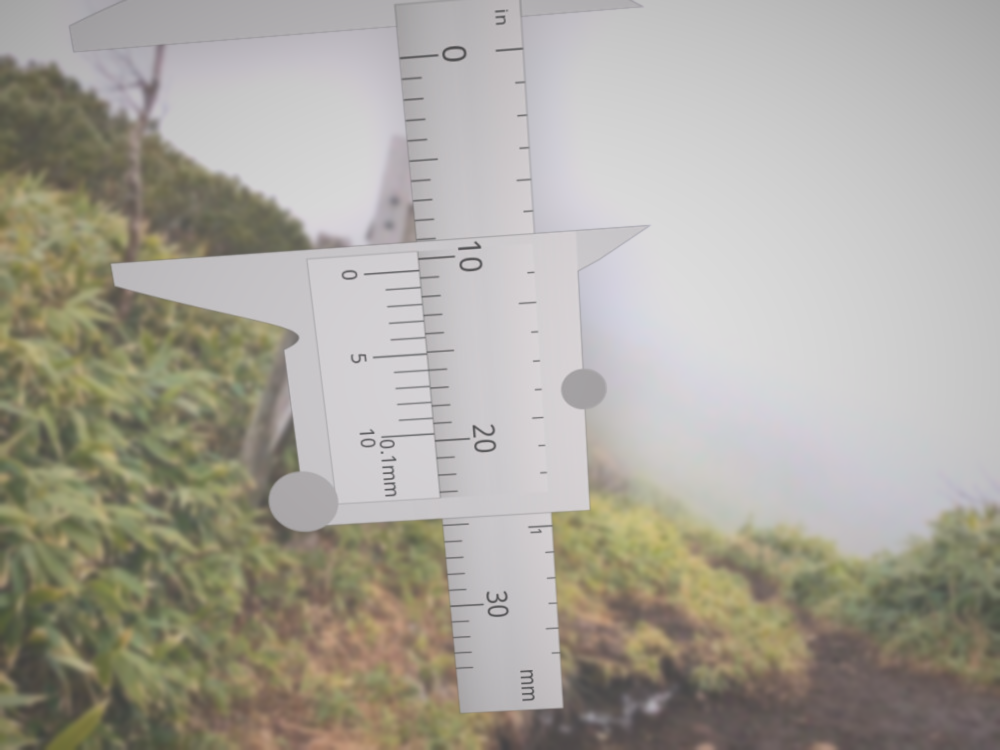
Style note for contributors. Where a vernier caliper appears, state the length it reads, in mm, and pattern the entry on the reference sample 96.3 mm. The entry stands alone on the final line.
10.6 mm
